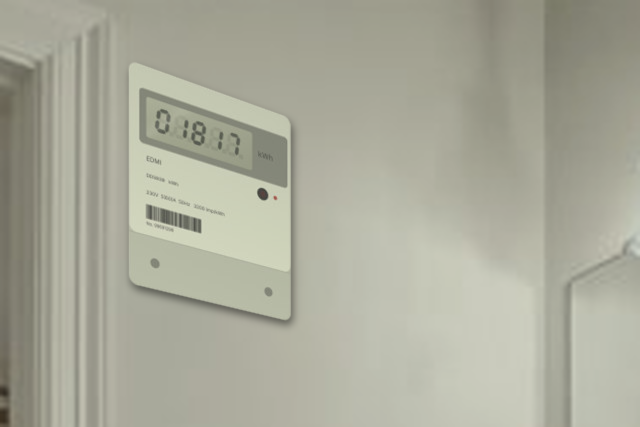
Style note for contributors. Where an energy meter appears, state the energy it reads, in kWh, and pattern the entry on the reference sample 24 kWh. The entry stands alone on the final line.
1817 kWh
